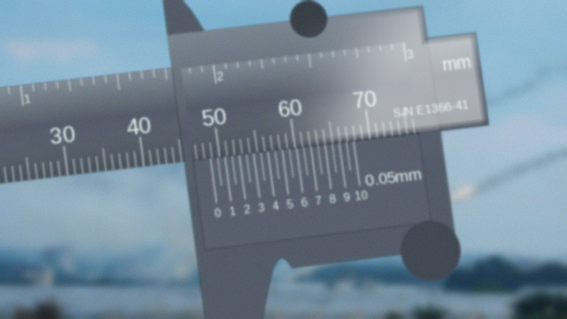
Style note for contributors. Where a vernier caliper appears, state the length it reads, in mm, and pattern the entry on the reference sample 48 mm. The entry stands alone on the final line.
48.8 mm
